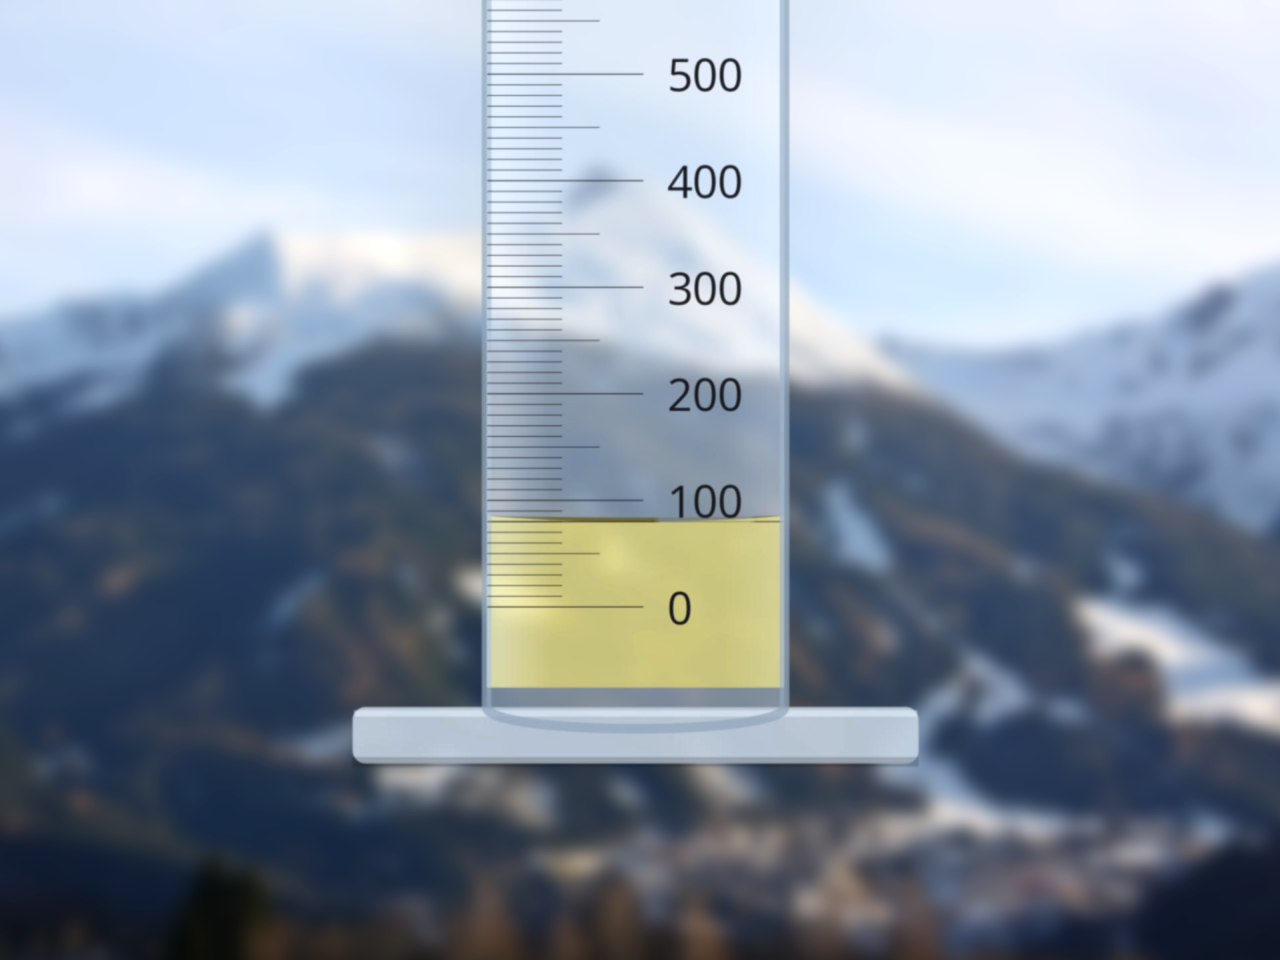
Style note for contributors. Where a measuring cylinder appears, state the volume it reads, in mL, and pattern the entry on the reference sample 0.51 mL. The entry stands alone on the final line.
80 mL
